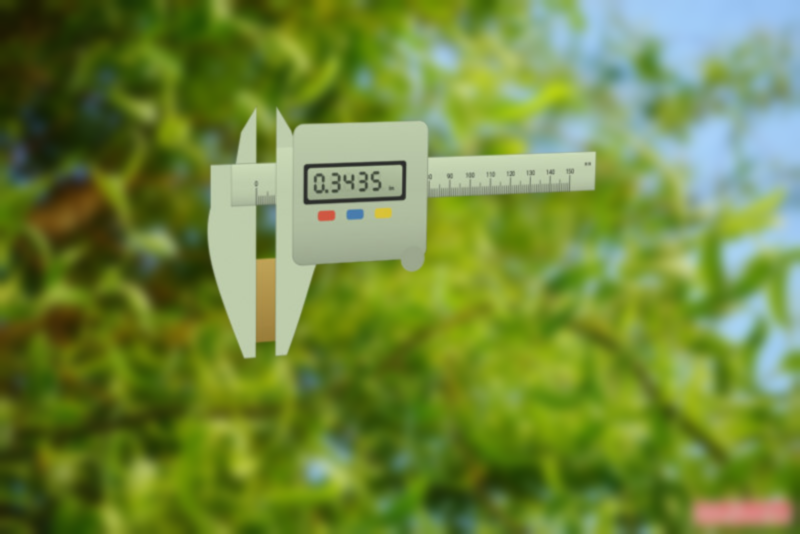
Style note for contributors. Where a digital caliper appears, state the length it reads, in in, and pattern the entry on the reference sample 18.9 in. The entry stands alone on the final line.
0.3435 in
